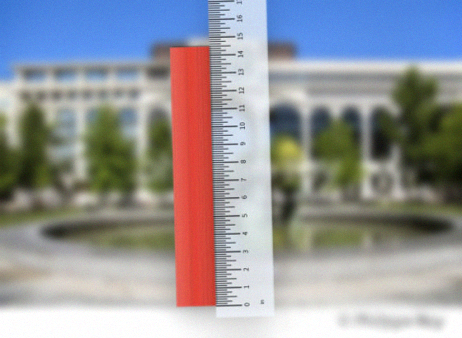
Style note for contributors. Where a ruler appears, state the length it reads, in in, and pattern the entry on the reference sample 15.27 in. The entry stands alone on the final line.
14.5 in
